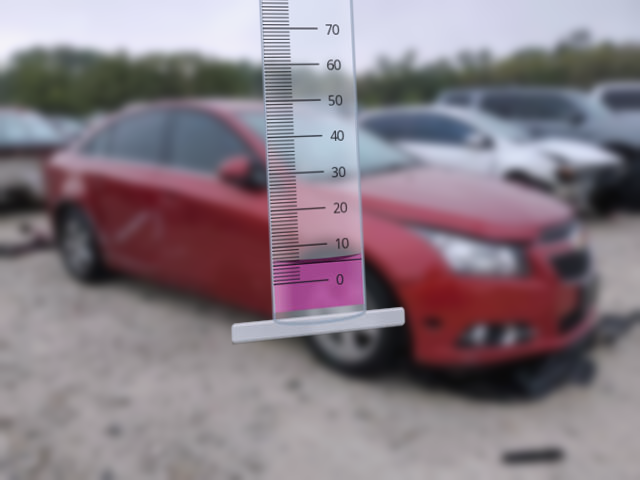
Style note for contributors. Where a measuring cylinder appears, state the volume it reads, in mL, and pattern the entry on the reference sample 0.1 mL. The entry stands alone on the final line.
5 mL
